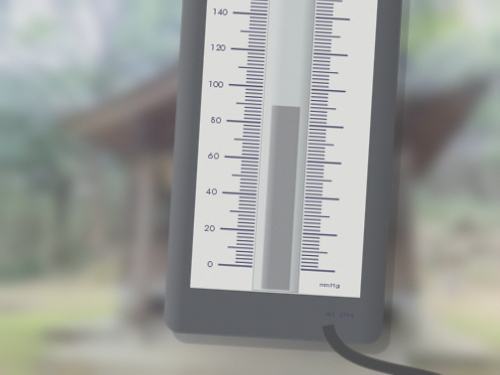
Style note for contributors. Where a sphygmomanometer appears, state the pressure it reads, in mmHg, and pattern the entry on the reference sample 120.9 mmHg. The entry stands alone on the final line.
90 mmHg
